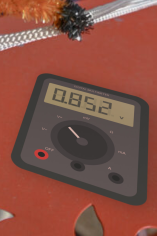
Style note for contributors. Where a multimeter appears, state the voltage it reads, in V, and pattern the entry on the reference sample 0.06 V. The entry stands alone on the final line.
0.852 V
